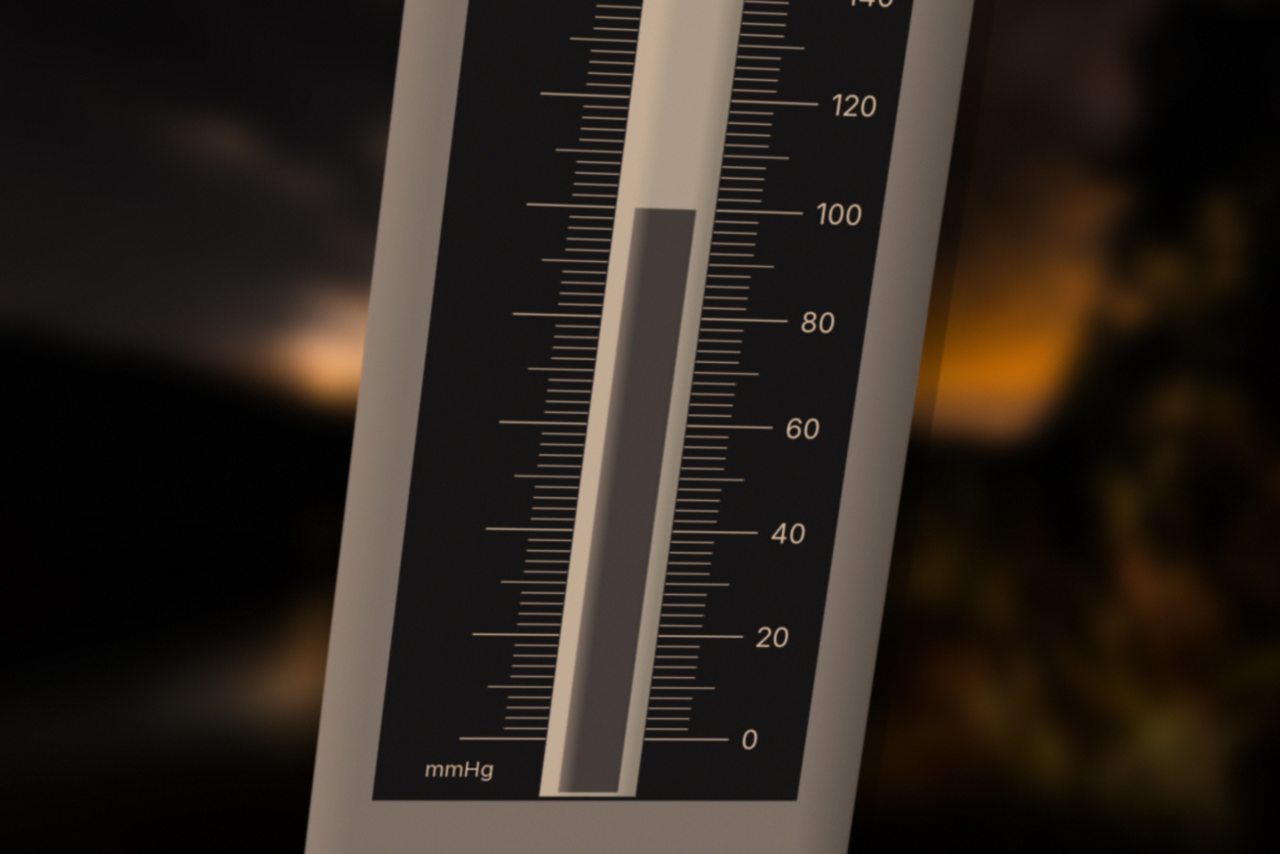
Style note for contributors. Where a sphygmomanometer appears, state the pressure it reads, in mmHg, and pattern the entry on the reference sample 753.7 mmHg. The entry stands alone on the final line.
100 mmHg
